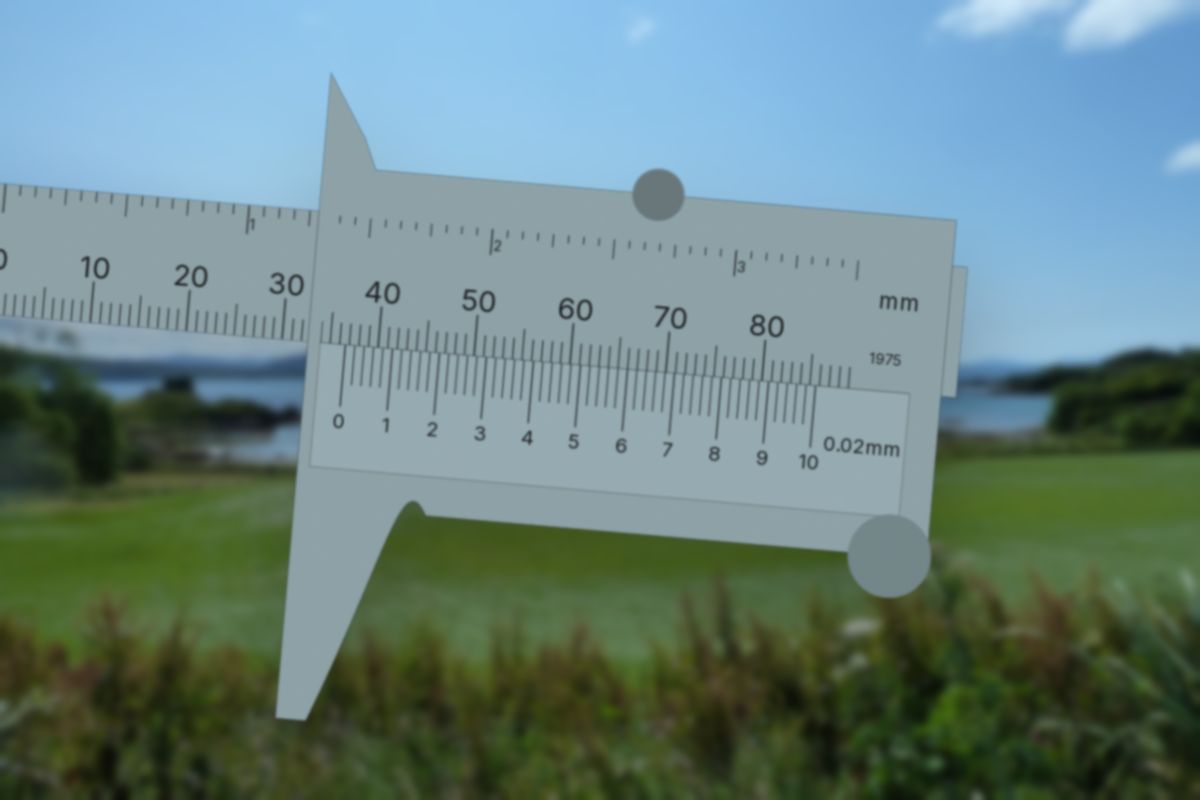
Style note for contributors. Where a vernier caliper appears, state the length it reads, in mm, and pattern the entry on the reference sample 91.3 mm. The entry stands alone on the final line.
36.6 mm
